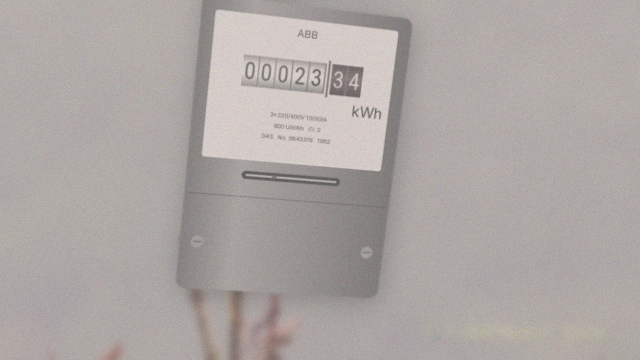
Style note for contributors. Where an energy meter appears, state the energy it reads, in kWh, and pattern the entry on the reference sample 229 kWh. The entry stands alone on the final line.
23.34 kWh
